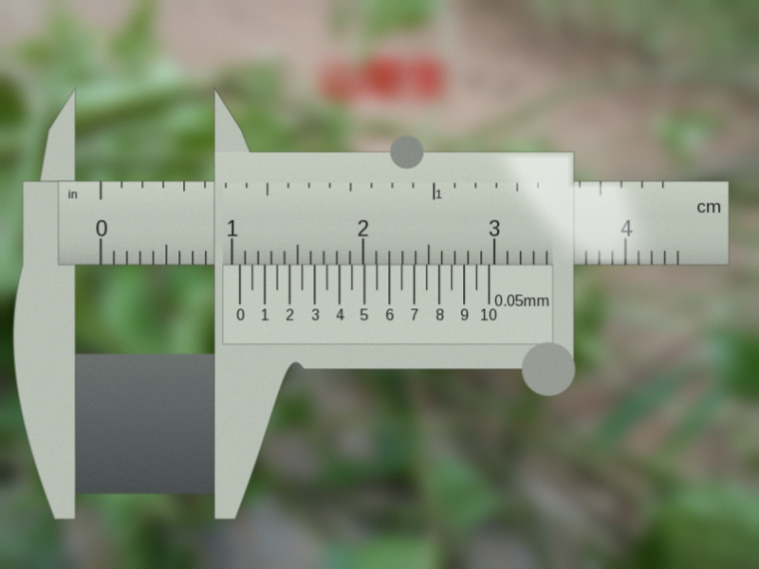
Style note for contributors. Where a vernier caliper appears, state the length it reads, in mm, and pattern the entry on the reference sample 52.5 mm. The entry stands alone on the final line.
10.6 mm
